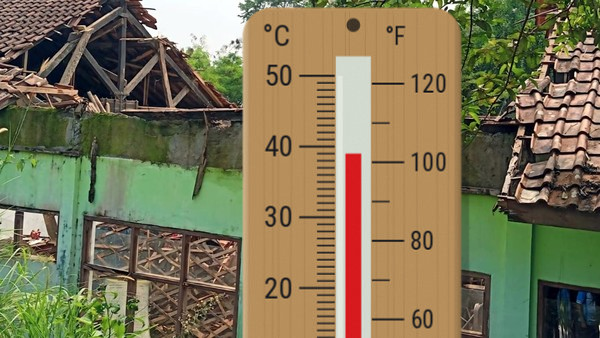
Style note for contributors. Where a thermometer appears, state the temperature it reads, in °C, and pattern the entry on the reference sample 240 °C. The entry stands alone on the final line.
39 °C
